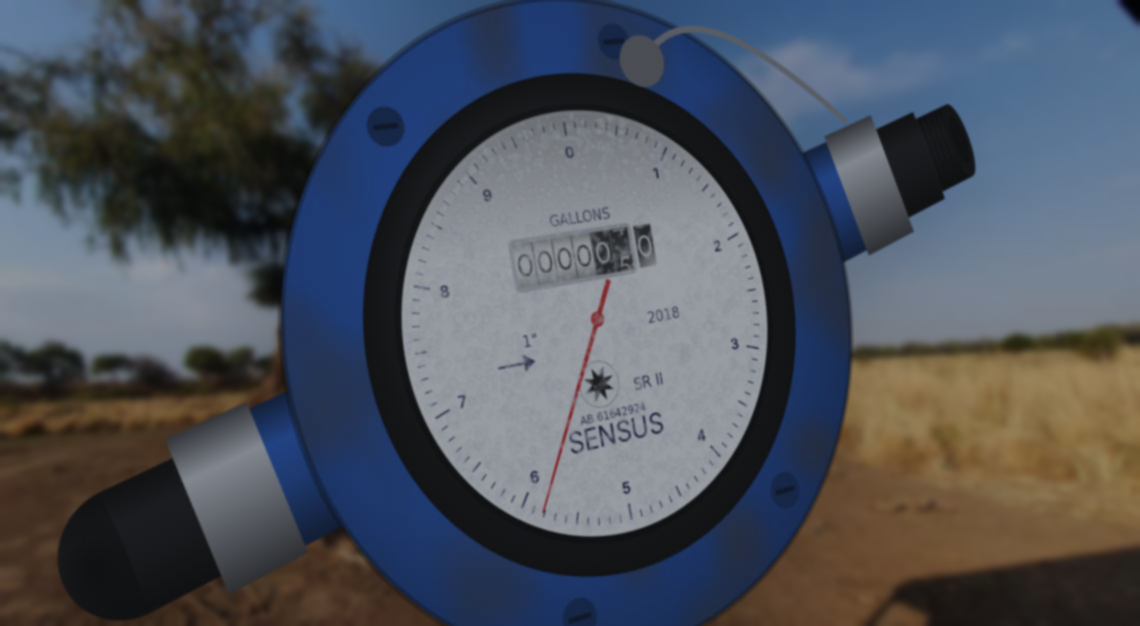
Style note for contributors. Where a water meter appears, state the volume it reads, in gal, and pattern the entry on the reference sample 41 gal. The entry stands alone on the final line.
45.8 gal
